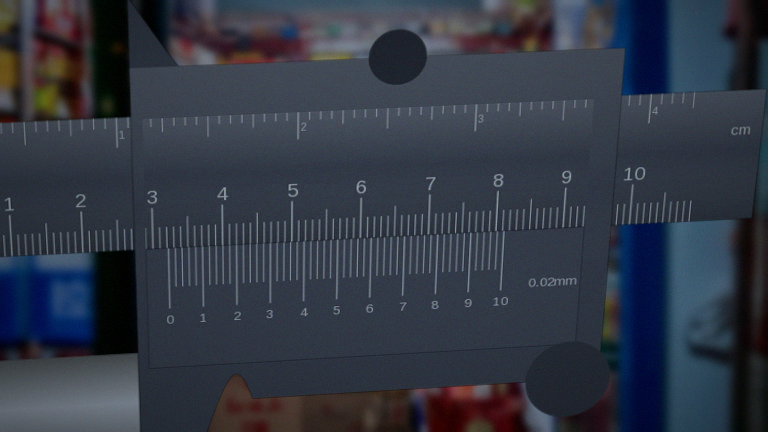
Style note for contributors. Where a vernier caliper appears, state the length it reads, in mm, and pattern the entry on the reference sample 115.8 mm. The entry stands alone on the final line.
32.2 mm
